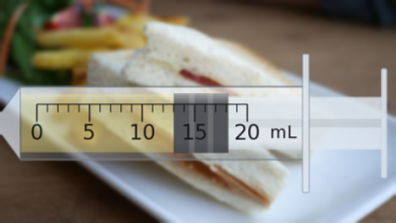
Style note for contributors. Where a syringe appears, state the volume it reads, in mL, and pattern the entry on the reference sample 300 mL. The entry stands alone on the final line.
13 mL
